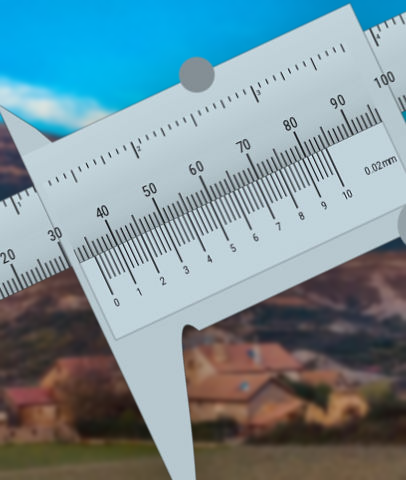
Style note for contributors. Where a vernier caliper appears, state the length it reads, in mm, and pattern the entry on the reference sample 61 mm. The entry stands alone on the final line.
35.2 mm
